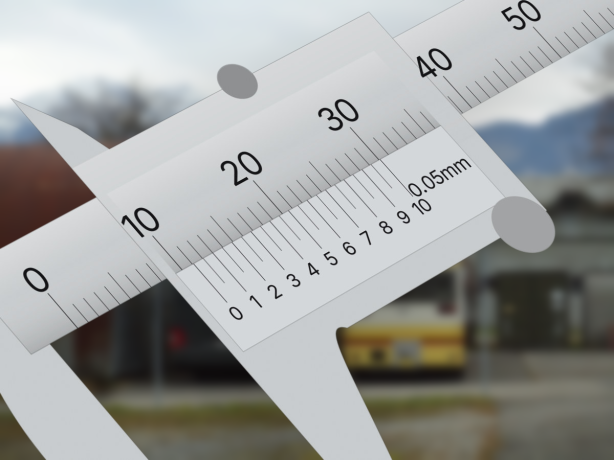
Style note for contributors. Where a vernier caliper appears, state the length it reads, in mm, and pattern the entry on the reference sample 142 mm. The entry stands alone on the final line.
11.1 mm
